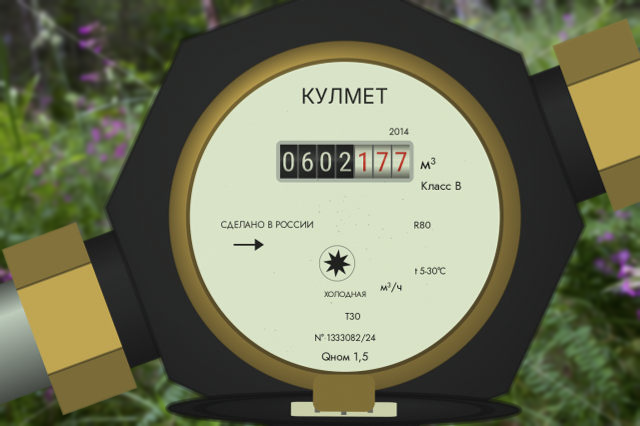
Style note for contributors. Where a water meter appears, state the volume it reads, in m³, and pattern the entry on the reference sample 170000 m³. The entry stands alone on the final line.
602.177 m³
